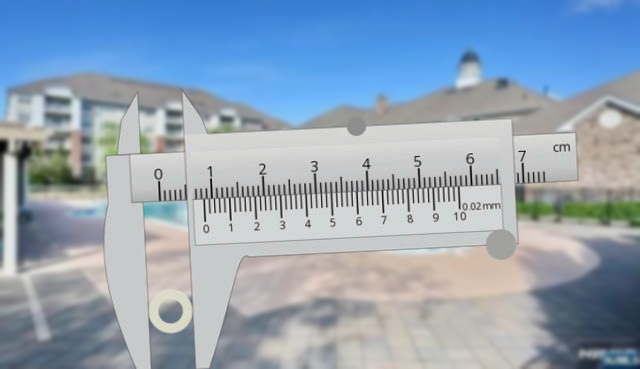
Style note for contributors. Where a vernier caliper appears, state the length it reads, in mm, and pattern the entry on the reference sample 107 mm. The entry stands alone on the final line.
8.5 mm
